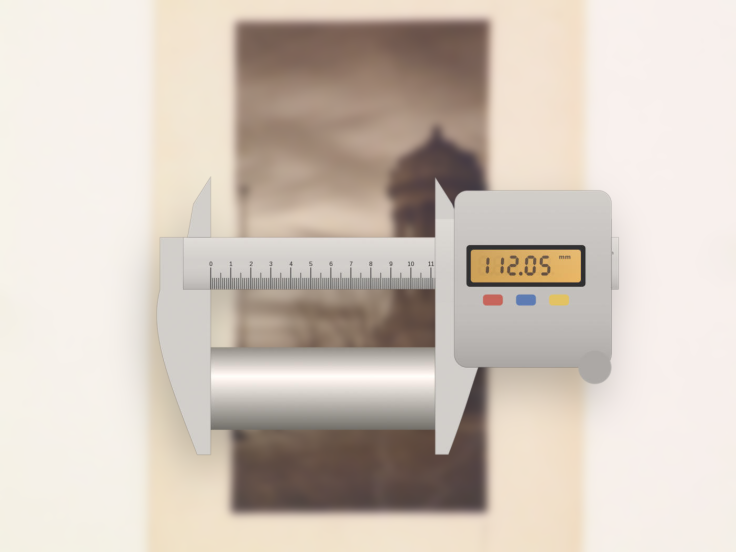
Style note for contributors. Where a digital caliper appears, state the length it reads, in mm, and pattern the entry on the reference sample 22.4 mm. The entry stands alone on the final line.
112.05 mm
